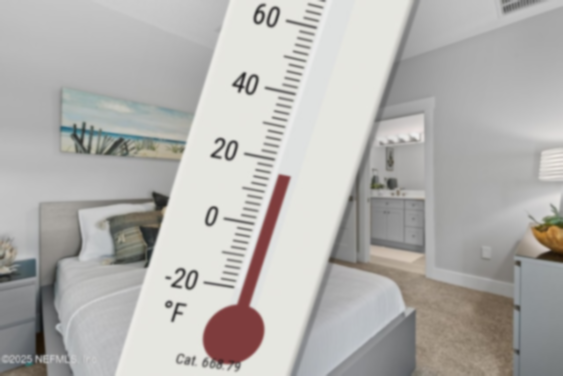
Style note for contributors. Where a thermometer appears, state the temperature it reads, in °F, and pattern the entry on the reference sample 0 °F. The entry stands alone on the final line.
16 °F
